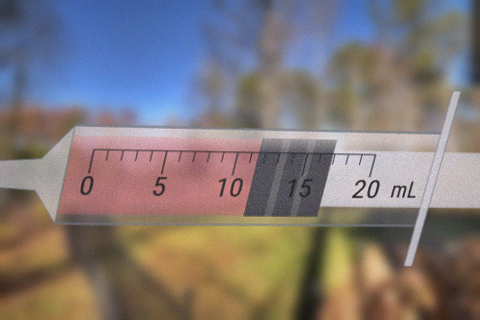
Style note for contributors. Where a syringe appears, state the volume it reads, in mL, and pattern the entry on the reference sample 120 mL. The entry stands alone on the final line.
11.5 mL
